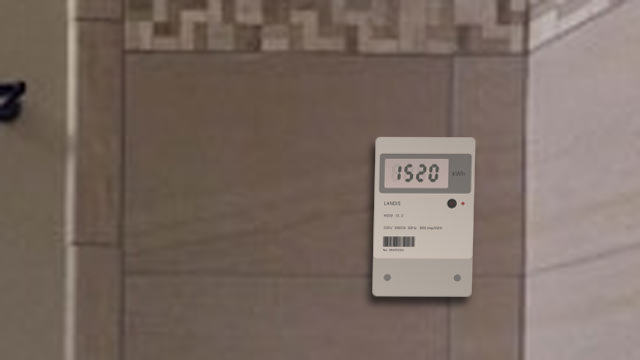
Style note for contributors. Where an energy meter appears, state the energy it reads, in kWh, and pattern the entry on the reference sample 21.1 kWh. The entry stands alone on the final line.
1520 kWh
